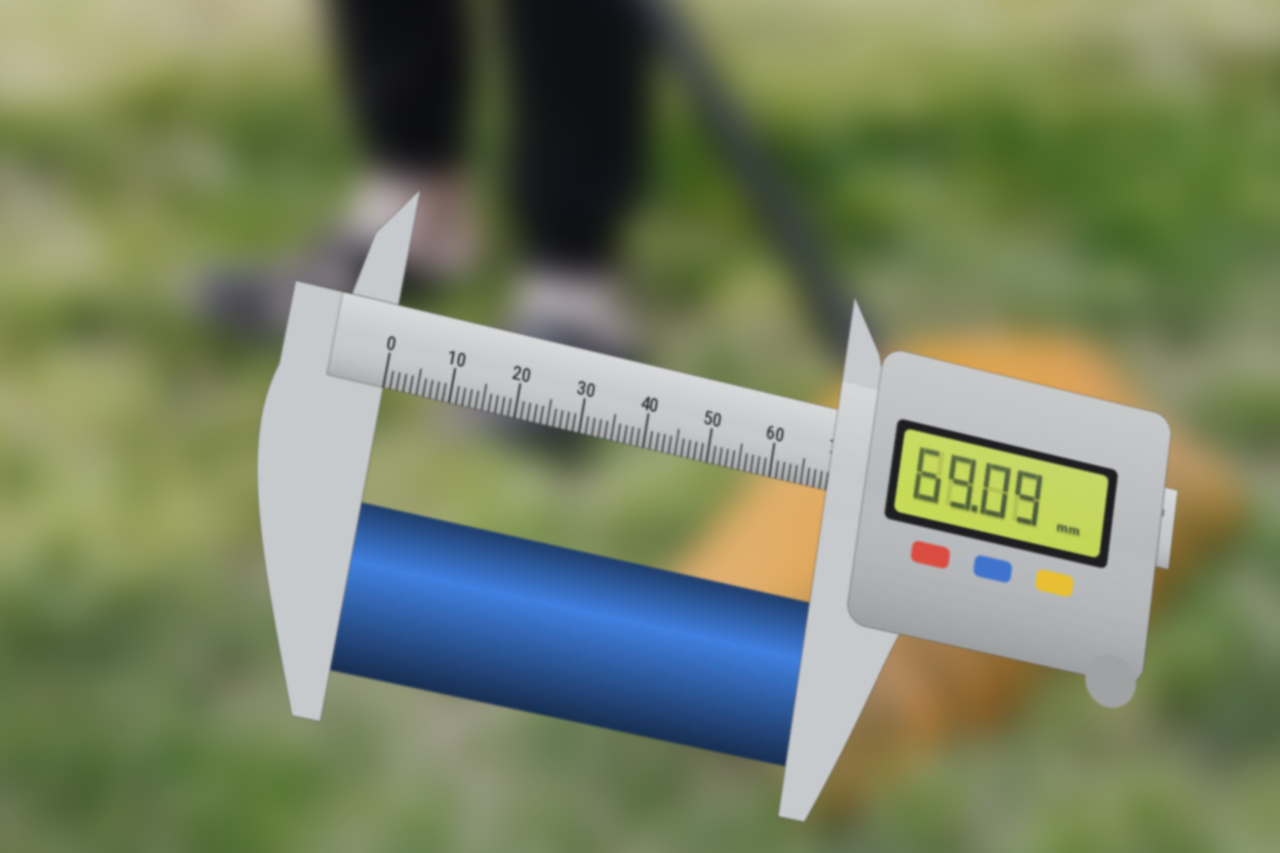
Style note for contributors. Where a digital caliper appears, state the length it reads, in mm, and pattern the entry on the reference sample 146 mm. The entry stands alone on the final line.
69.09 mm
